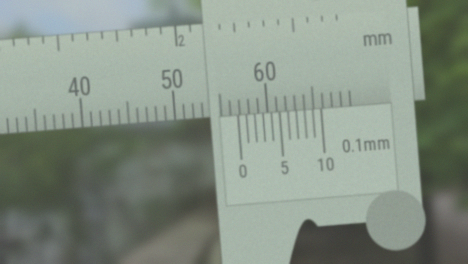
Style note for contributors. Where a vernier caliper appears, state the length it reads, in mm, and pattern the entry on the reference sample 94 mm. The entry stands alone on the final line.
56.8 mm
